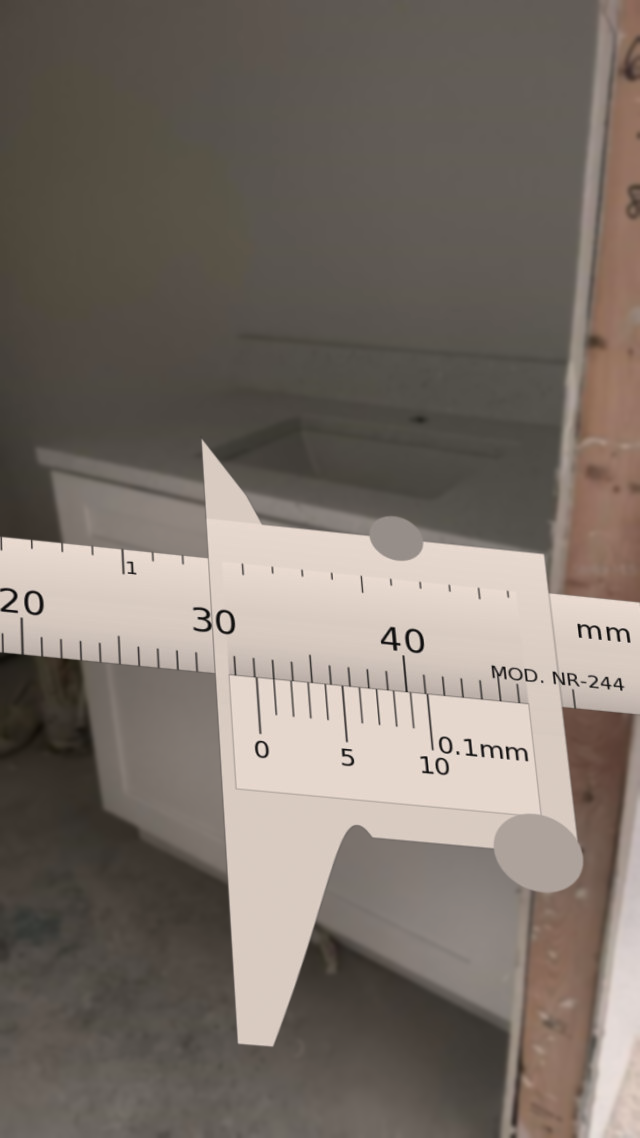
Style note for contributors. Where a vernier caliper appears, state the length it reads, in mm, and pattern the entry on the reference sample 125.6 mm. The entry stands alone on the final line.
32.1 mm
